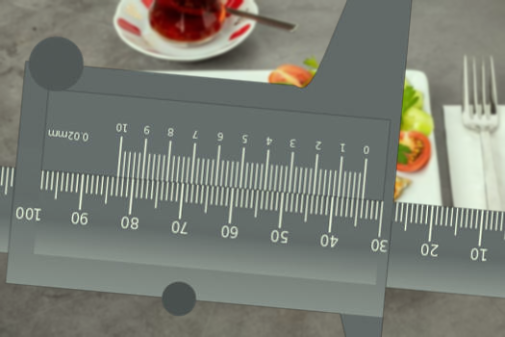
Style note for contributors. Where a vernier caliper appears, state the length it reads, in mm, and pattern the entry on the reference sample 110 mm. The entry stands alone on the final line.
34.0 mm
